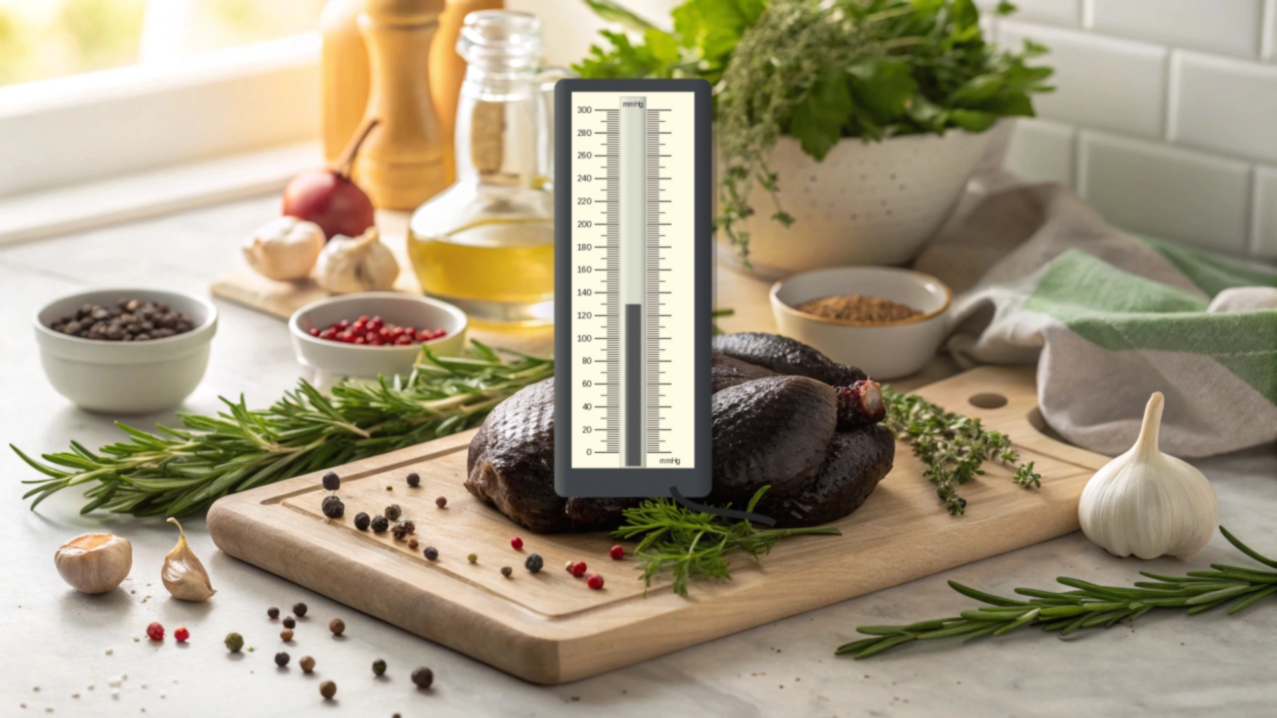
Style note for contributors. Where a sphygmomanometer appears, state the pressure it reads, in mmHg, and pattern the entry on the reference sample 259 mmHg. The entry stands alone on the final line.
130 mmHg
